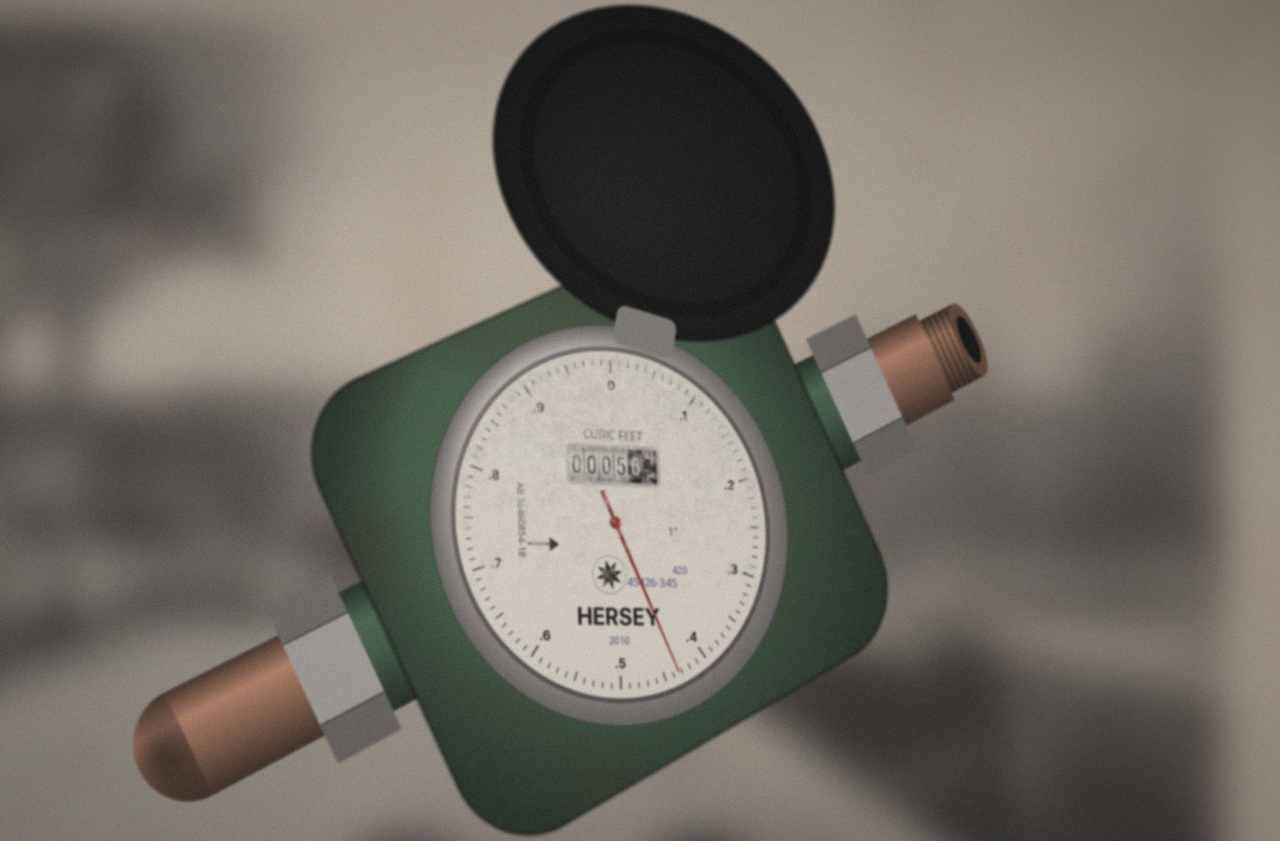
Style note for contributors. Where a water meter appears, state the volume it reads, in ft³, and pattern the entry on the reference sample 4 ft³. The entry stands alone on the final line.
564.43 ft³
